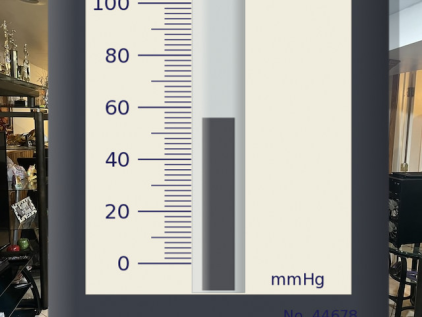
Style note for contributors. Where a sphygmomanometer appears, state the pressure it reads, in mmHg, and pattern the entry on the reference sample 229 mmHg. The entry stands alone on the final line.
56 mmHg
